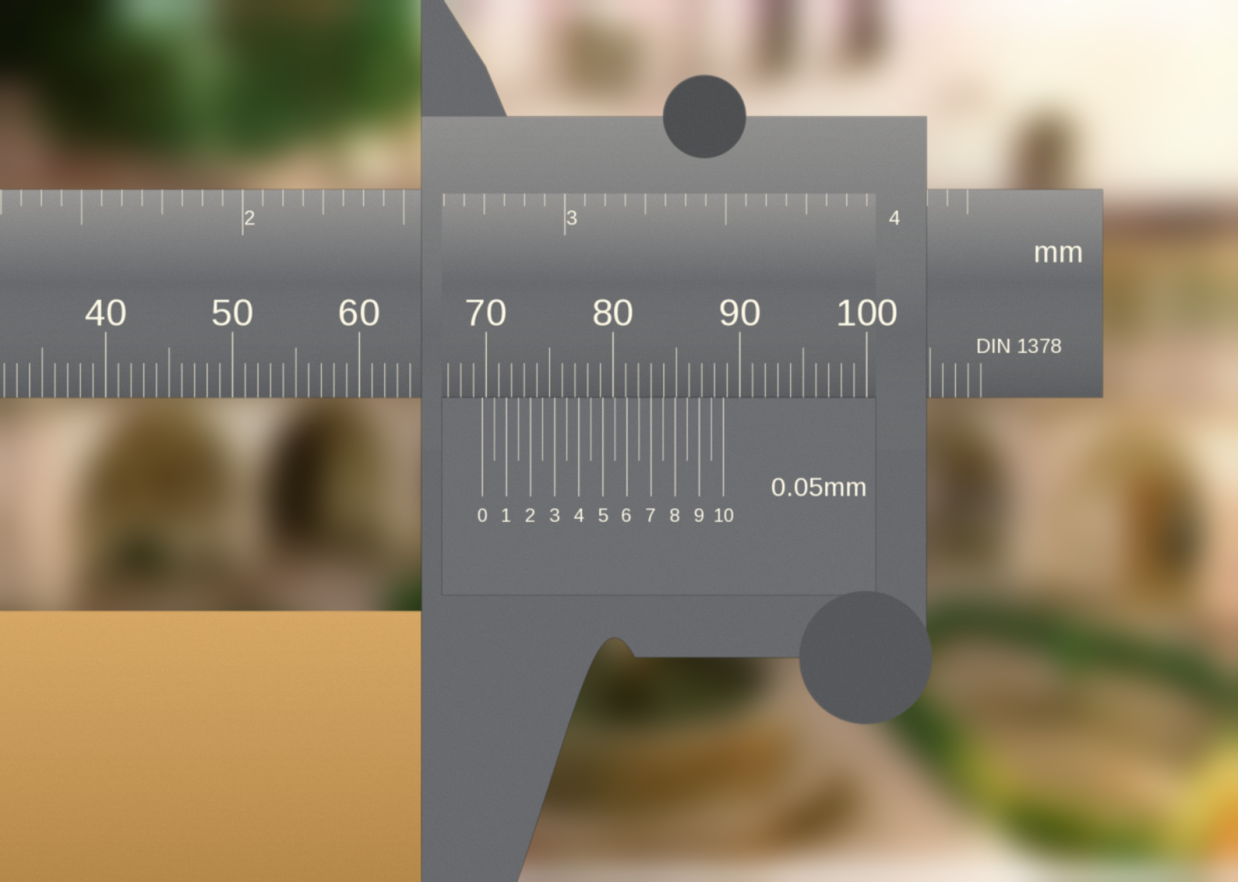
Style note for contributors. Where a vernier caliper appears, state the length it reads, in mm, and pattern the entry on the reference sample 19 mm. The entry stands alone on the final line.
69.7 mm
